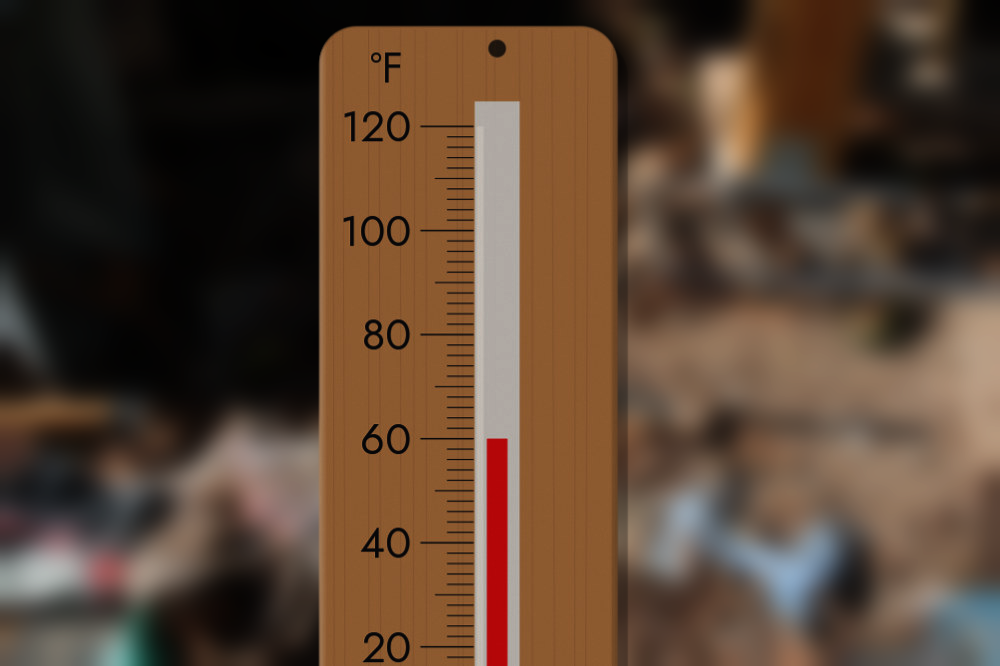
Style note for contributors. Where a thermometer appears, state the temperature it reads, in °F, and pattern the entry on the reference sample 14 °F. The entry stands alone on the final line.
60 °F
